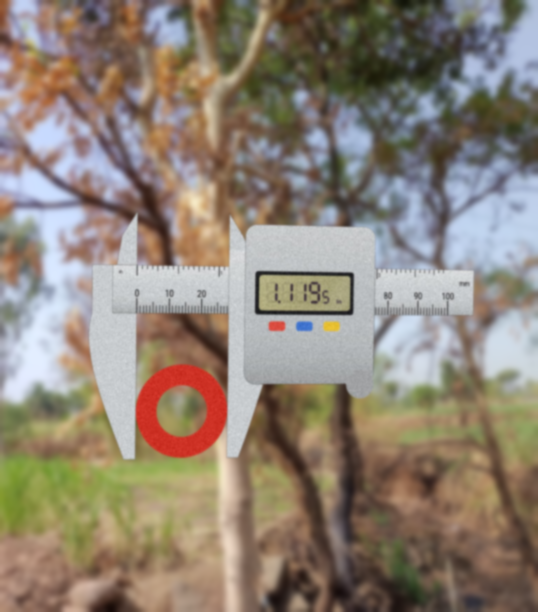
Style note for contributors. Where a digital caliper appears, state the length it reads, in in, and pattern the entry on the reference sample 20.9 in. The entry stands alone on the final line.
1.1195 in
